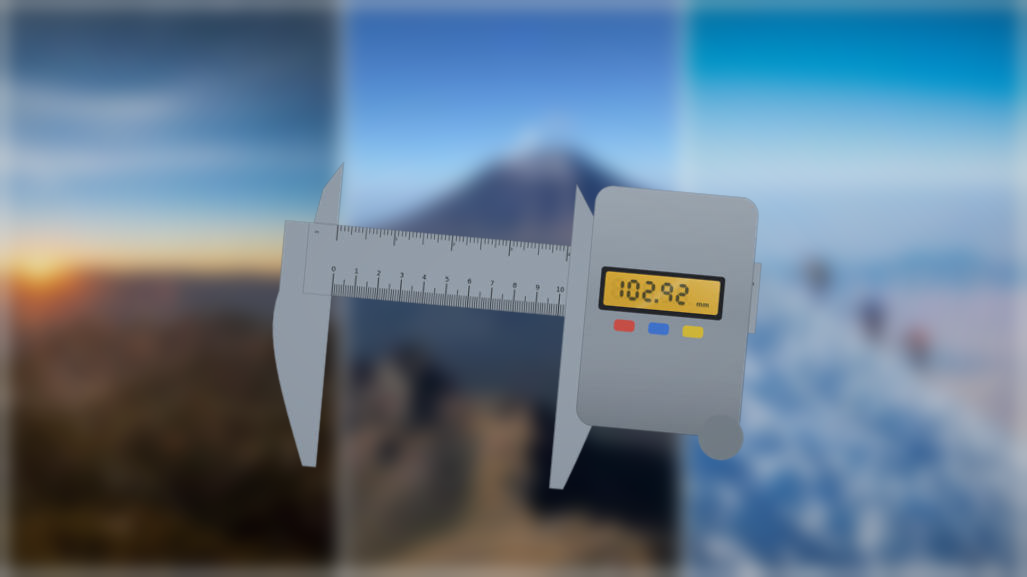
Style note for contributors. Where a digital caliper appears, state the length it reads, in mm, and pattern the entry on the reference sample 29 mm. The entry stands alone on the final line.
102.92 mm
